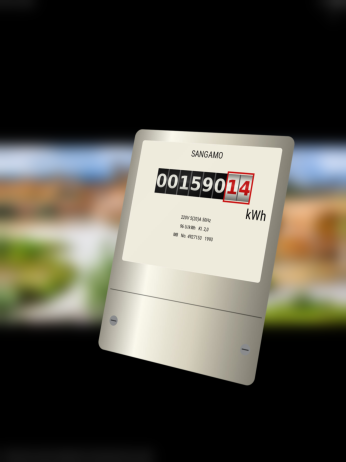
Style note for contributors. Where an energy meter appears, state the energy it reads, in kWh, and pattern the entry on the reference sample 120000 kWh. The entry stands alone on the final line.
1590.14 kWh
